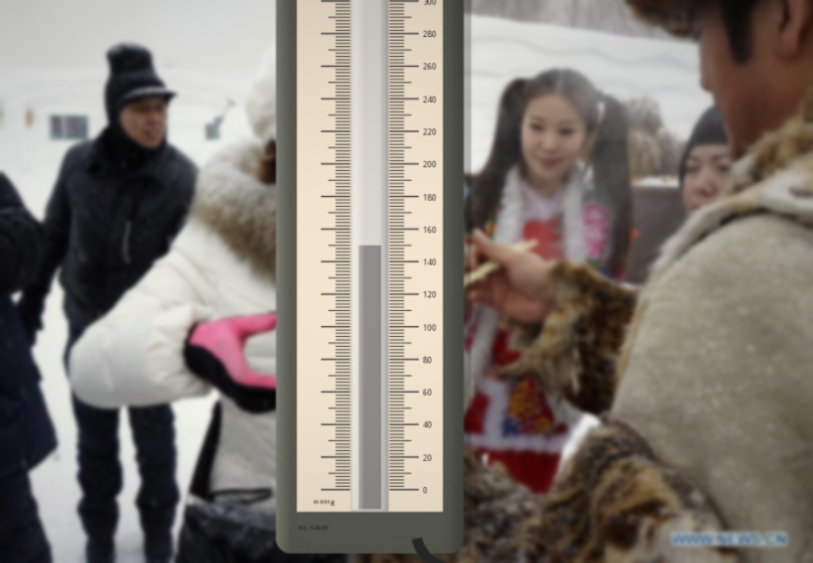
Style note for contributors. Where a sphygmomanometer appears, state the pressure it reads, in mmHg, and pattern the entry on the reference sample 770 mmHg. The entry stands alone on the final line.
150 mmHg
